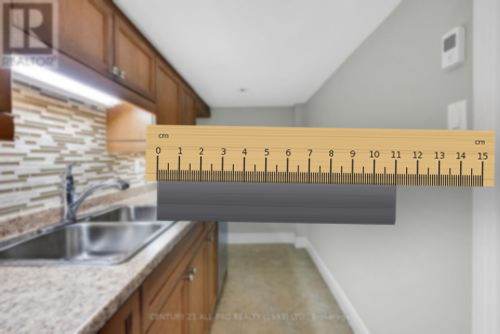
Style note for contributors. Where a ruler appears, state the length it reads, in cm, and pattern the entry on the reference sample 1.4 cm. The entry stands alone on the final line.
11 cm
